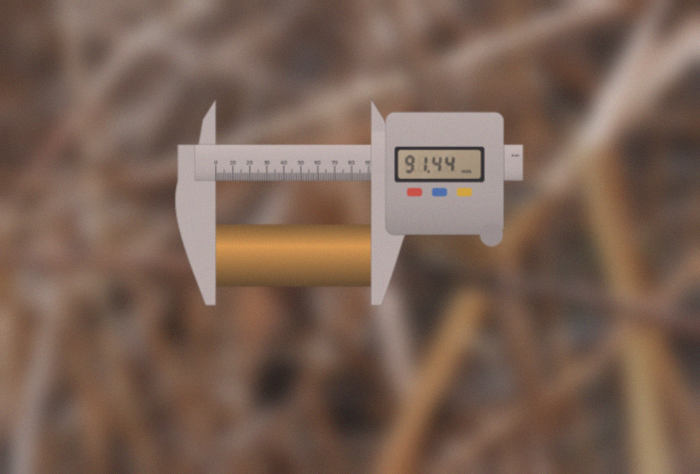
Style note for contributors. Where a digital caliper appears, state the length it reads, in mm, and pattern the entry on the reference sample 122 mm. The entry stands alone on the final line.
91.44 mm
